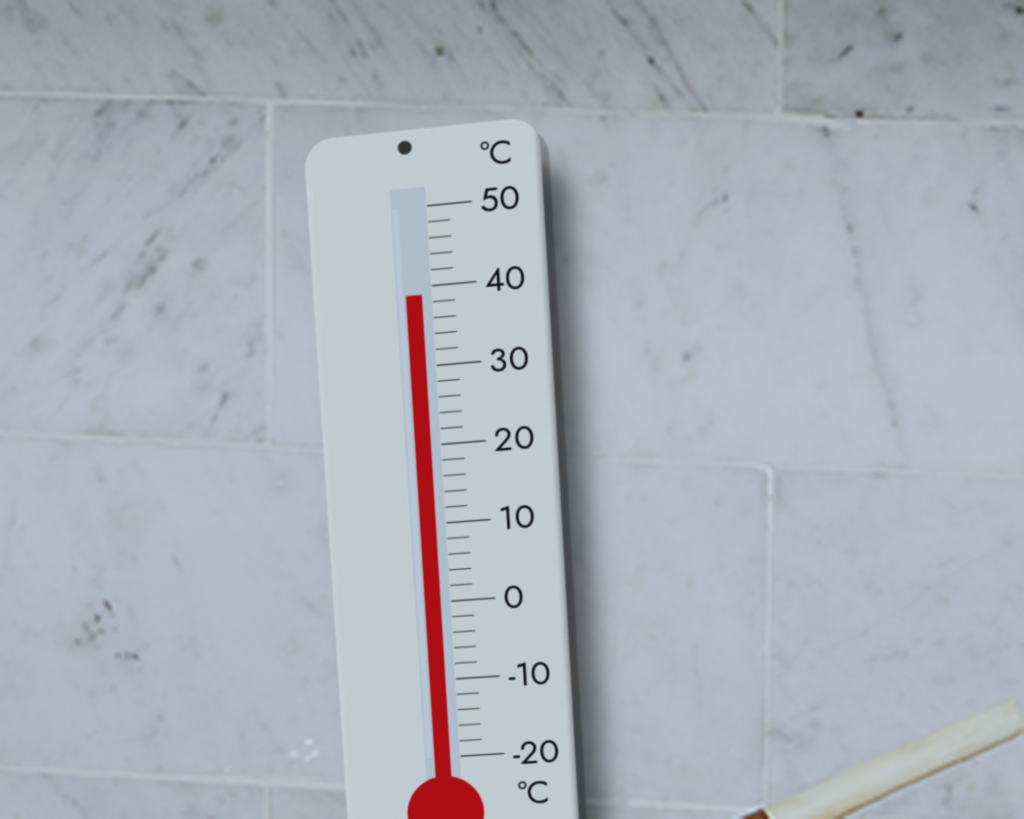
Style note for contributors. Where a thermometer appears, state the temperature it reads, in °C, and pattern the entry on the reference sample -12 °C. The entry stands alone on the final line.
39 °C
